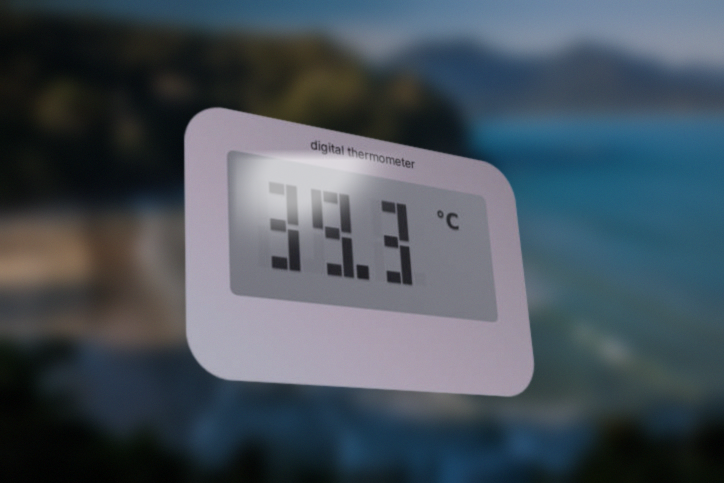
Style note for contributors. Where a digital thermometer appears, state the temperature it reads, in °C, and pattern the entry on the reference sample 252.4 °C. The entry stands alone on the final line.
39.3 °C
